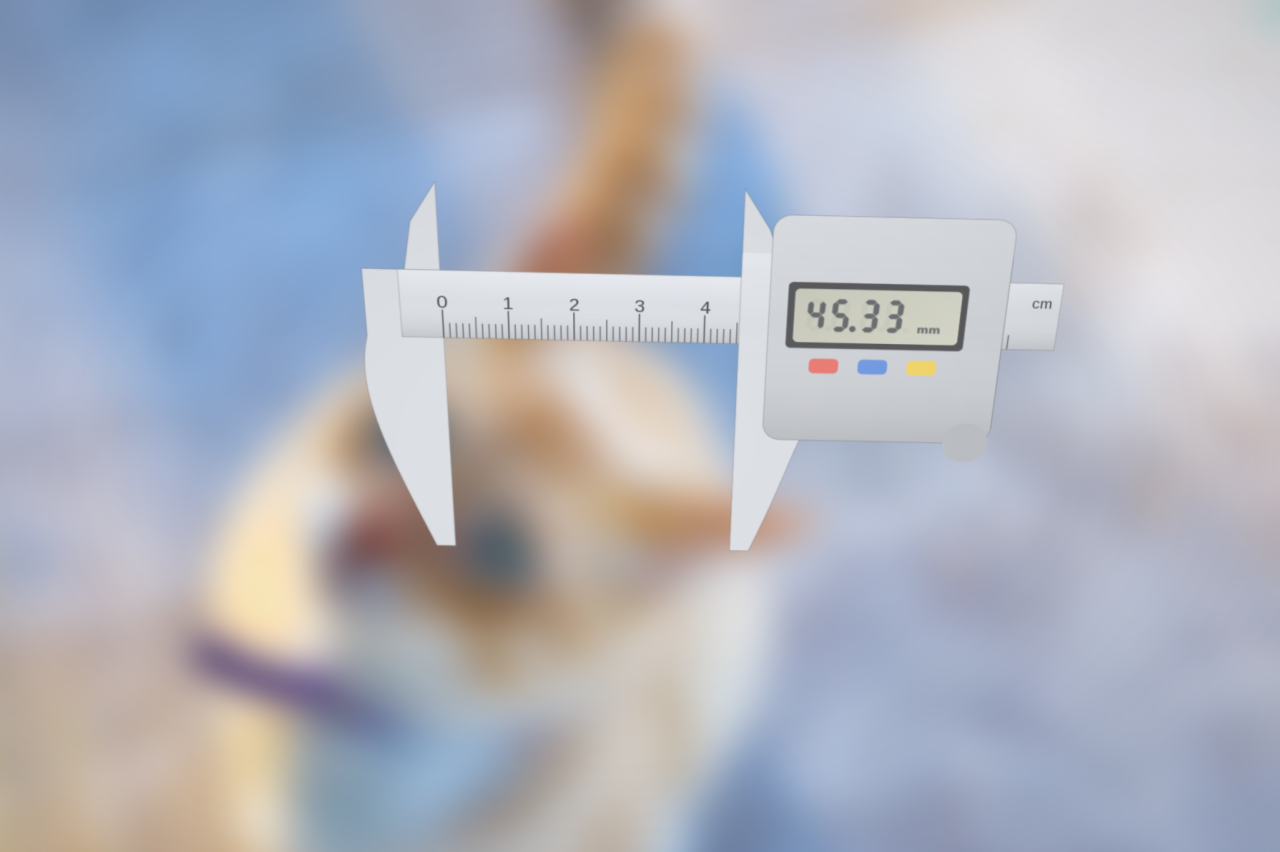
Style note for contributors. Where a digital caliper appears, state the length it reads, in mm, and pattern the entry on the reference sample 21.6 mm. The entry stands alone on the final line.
45.33 mm
